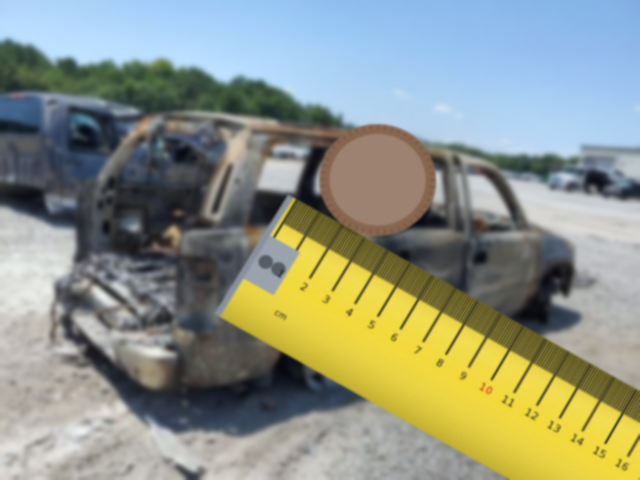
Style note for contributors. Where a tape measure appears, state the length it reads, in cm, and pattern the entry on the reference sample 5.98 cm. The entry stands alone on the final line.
4.5 cm
